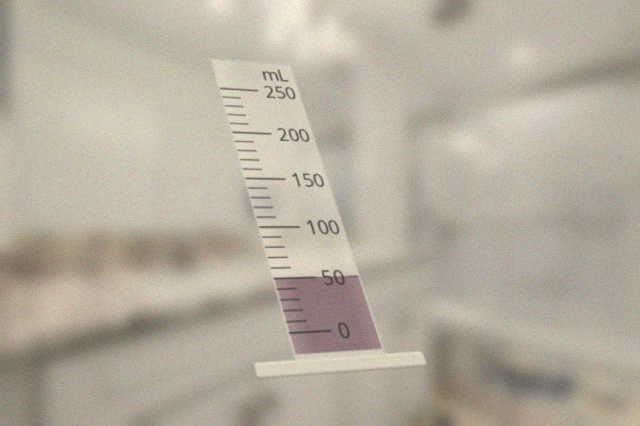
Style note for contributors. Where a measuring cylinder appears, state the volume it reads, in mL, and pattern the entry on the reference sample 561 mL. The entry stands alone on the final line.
50 mL
